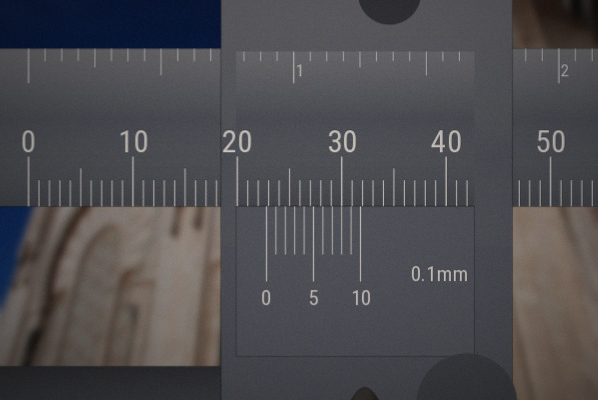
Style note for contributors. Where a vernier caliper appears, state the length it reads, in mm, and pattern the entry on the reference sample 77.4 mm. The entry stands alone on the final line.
22.8 mm
